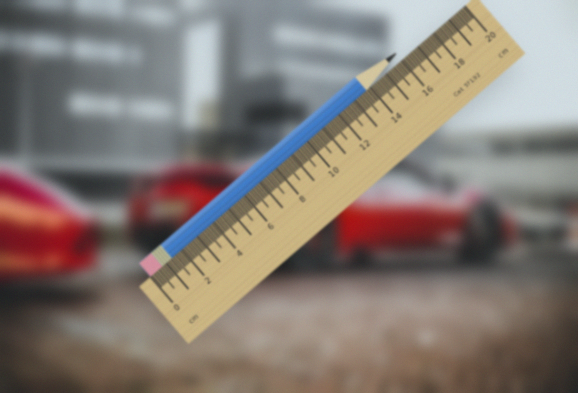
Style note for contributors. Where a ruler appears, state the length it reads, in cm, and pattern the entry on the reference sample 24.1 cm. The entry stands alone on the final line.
16 cm
